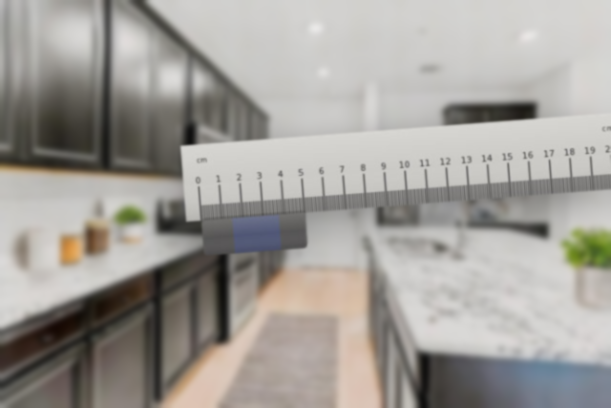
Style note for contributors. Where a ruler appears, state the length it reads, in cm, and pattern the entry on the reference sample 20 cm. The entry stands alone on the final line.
5 cm
